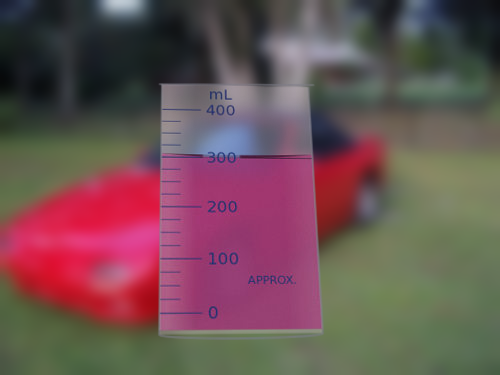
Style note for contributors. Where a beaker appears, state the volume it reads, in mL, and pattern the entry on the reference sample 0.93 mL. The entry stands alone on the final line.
300 mL
